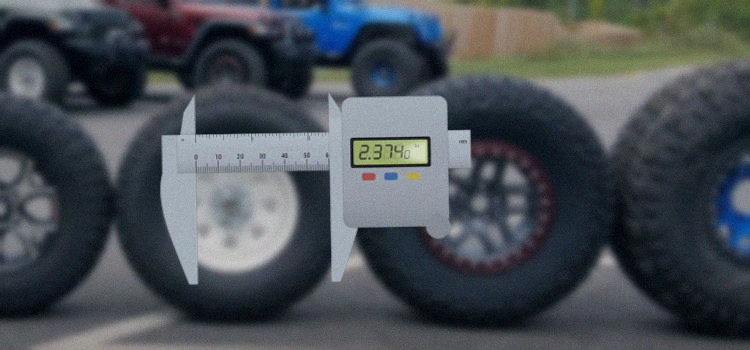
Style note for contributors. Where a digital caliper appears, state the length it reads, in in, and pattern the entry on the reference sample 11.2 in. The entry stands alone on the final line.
2.3740 in
